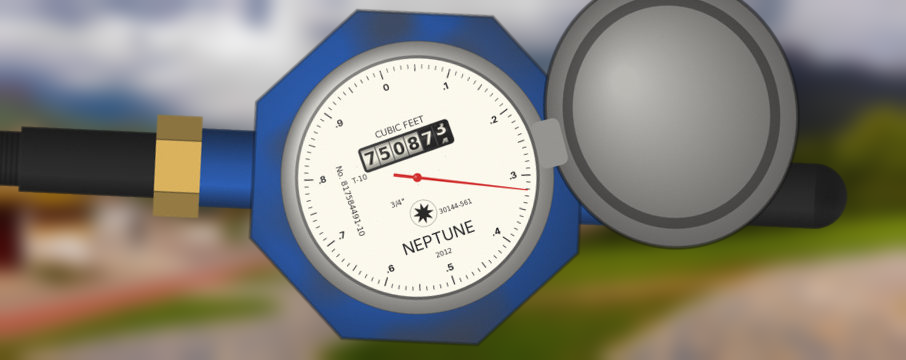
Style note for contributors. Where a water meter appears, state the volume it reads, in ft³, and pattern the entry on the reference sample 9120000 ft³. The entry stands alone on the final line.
750873.32 ft³
